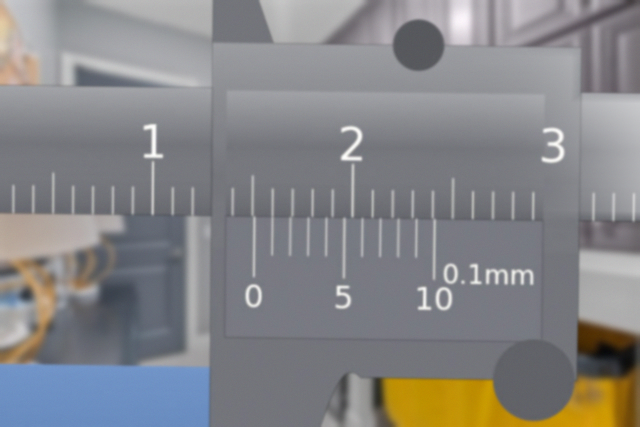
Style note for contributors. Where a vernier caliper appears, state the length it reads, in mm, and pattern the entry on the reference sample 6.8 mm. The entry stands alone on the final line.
15.1 mm
